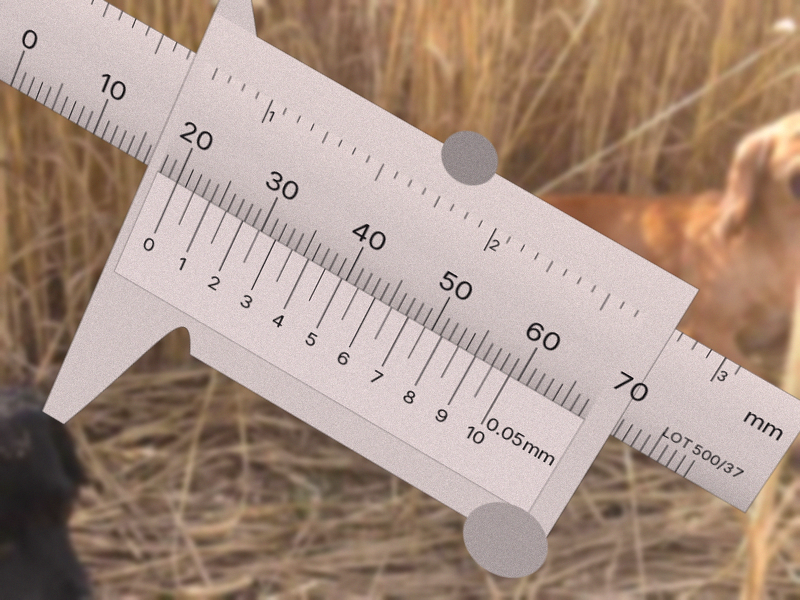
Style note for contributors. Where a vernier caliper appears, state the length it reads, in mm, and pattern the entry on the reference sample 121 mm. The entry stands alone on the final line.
20.0 mm
